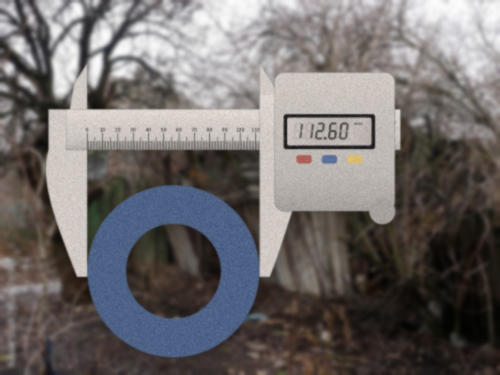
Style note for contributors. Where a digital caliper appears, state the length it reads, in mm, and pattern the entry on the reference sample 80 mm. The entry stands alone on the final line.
112.60 mm
